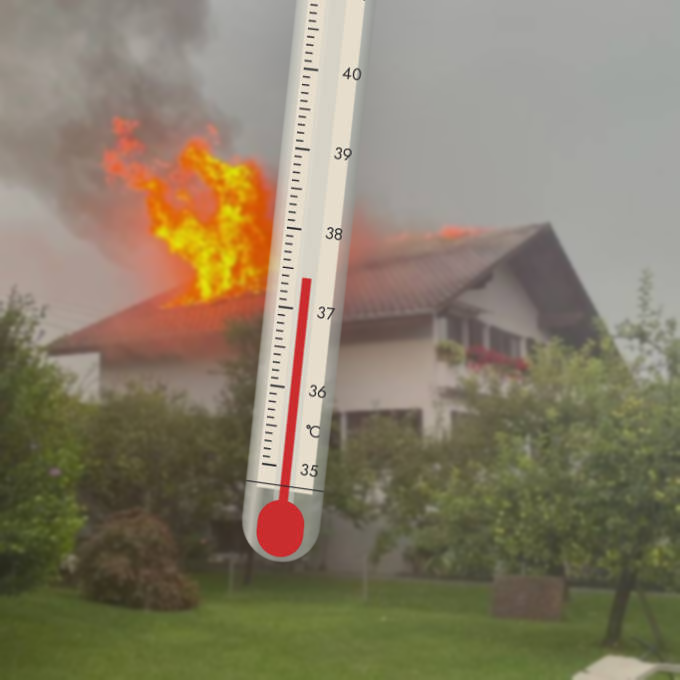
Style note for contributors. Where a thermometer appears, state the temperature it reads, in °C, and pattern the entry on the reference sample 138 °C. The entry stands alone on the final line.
37.4 °C
